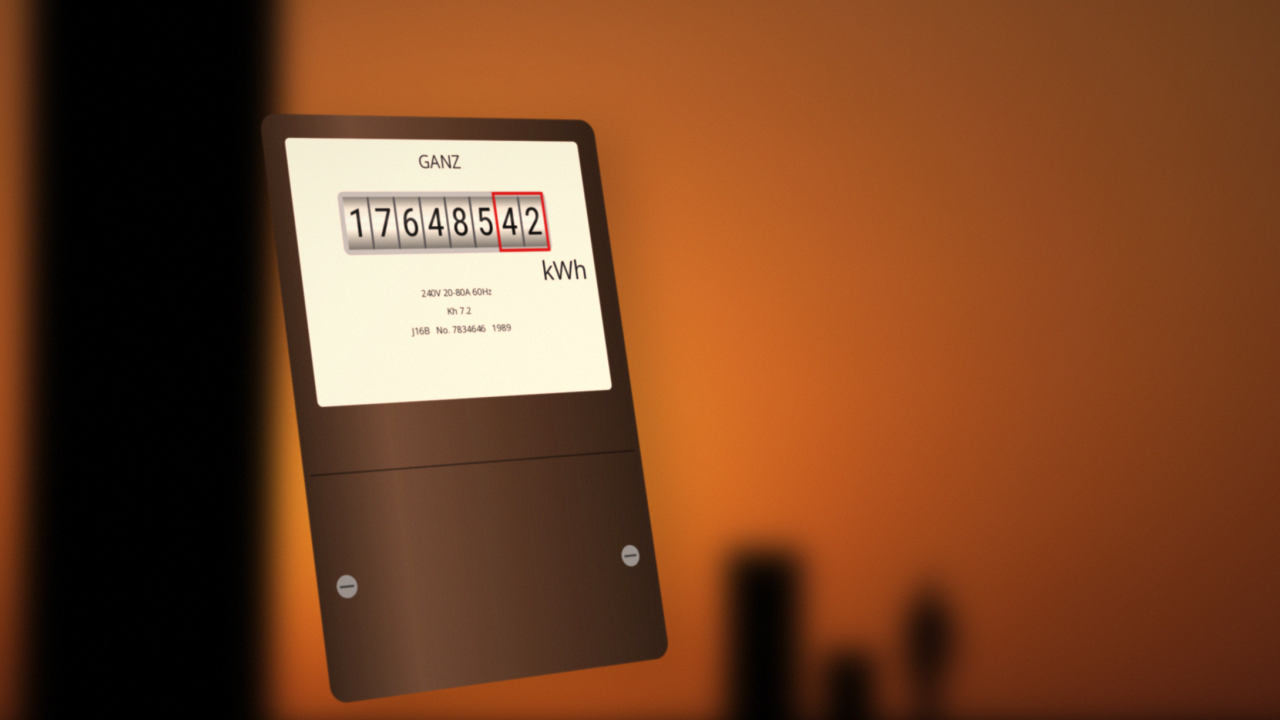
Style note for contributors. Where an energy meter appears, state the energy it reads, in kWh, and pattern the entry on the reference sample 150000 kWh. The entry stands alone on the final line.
176485.42 kWh
